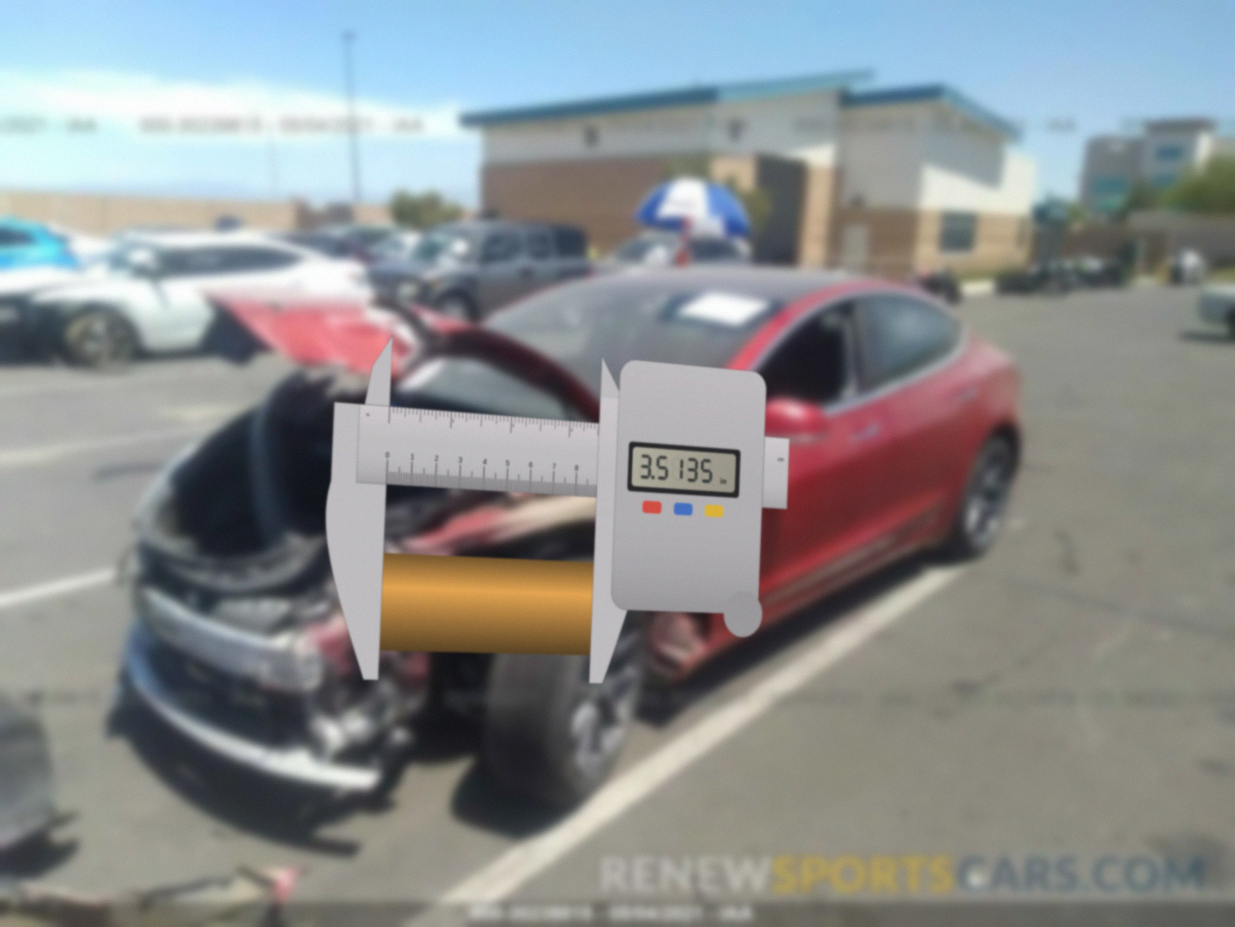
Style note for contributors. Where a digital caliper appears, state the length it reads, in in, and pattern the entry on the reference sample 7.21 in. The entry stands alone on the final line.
3.5135 in
